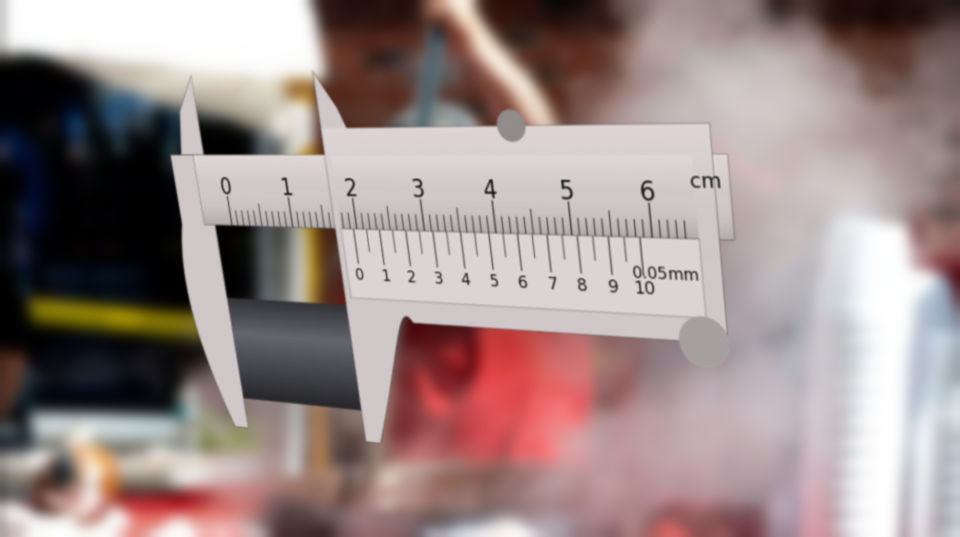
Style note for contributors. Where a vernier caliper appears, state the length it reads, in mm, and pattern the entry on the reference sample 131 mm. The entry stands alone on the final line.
19.5 mm
